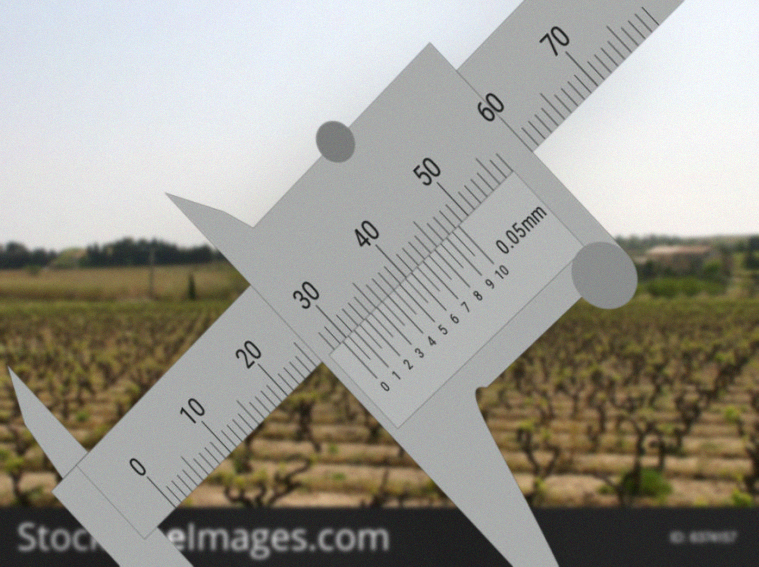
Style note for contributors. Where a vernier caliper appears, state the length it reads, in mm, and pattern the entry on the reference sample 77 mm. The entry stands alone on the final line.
29.4 mm
